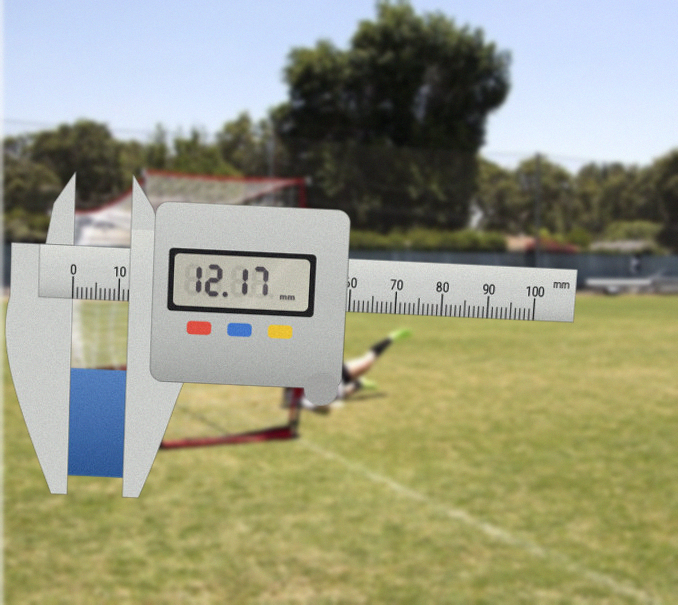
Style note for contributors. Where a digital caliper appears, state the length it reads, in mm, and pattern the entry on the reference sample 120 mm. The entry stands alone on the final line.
12.17 mm
